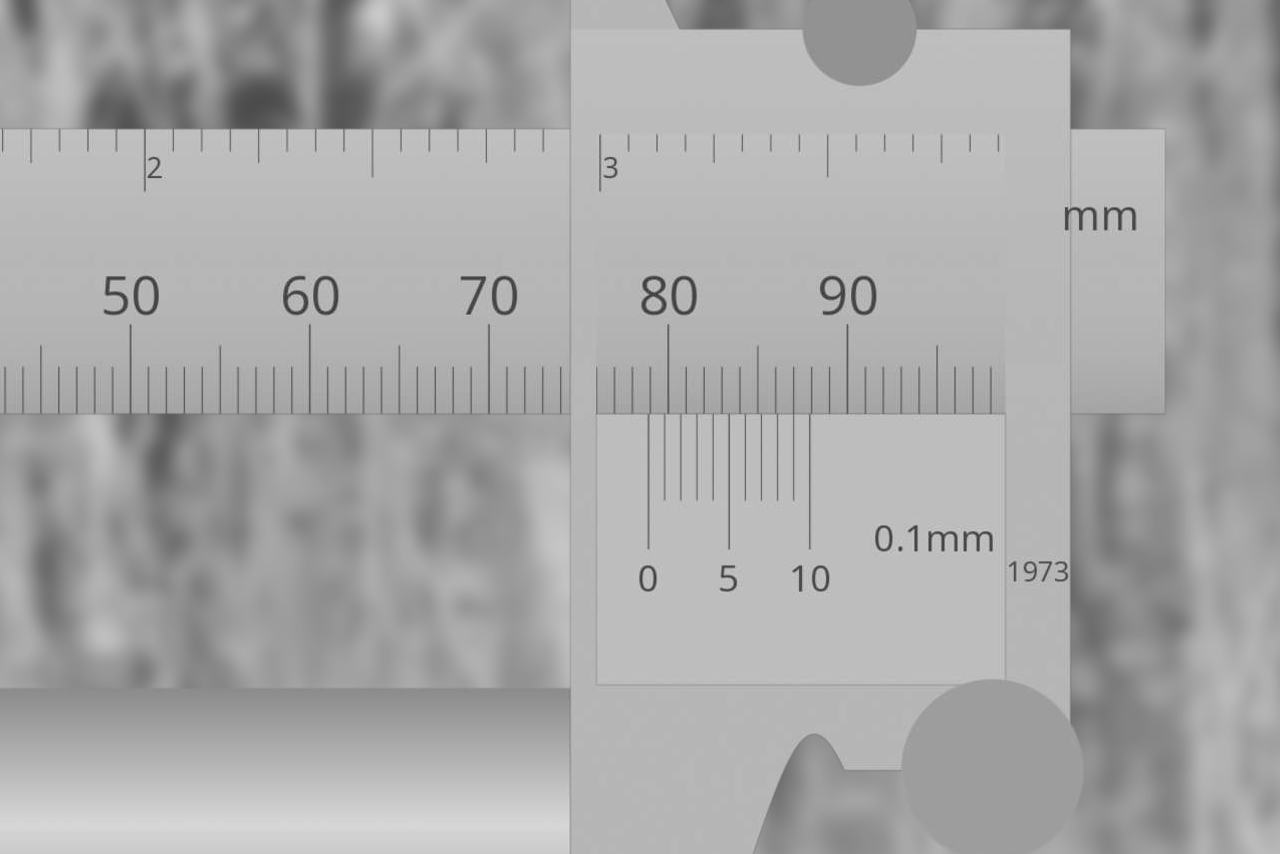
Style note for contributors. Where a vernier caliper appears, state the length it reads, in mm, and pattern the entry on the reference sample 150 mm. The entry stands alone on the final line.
78.9 mm
